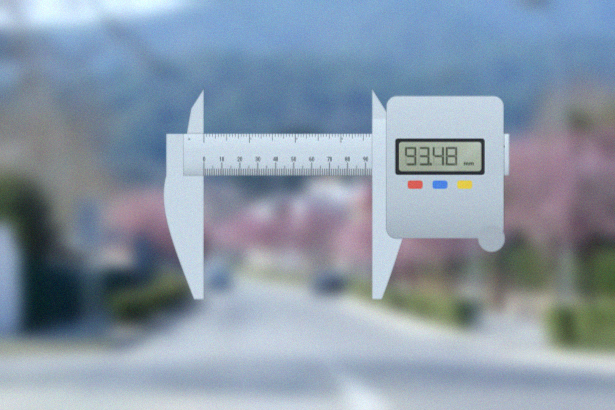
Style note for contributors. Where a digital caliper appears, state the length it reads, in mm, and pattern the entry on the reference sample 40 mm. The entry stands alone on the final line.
93.48 mm
